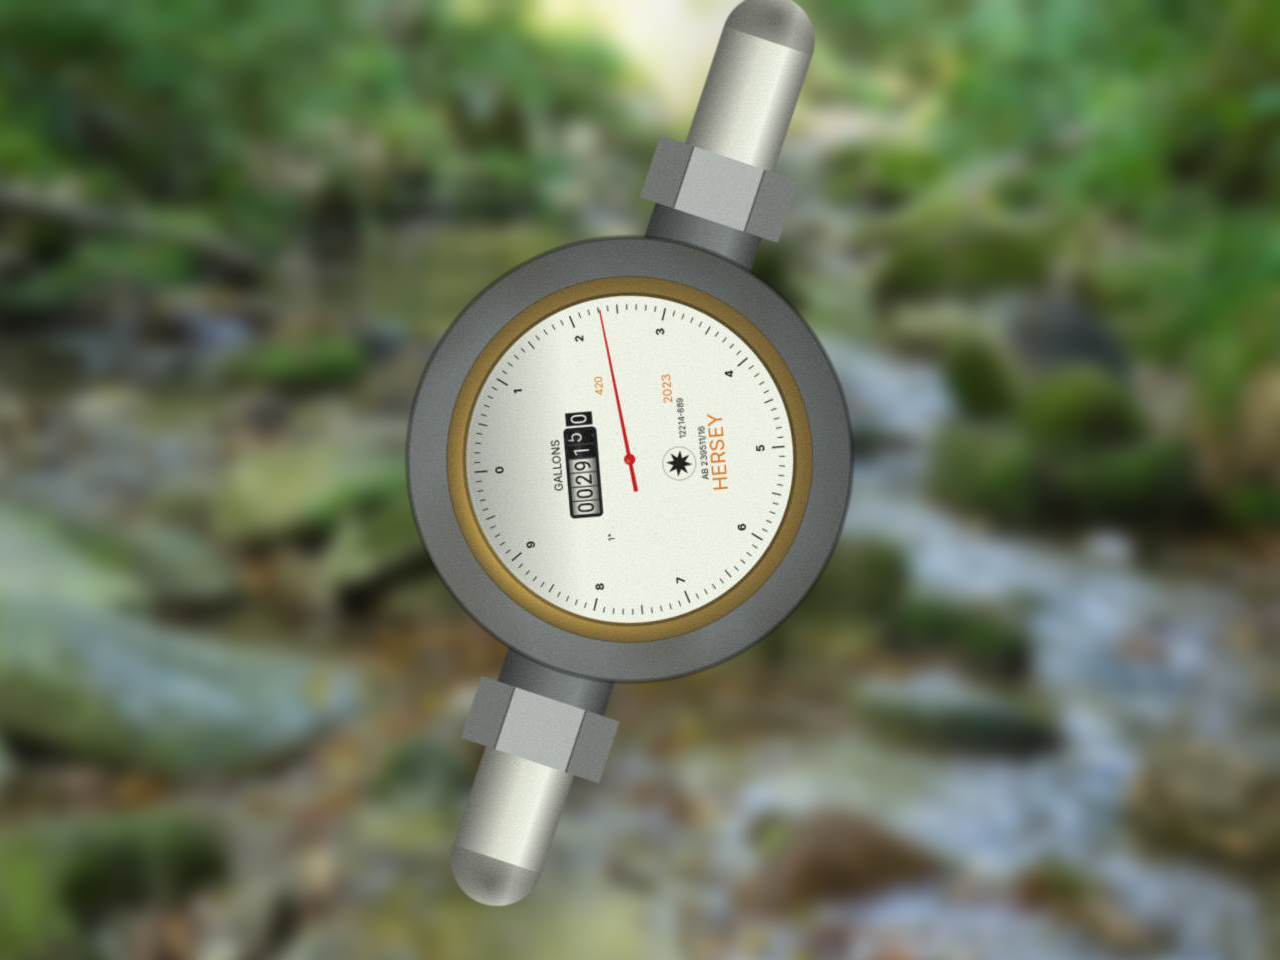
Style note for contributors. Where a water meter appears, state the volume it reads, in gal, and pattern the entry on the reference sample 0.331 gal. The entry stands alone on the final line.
29152.3 gal
